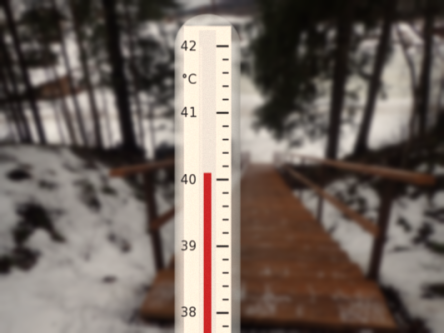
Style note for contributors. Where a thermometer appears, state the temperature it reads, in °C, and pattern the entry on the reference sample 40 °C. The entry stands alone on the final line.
40.1 °C
